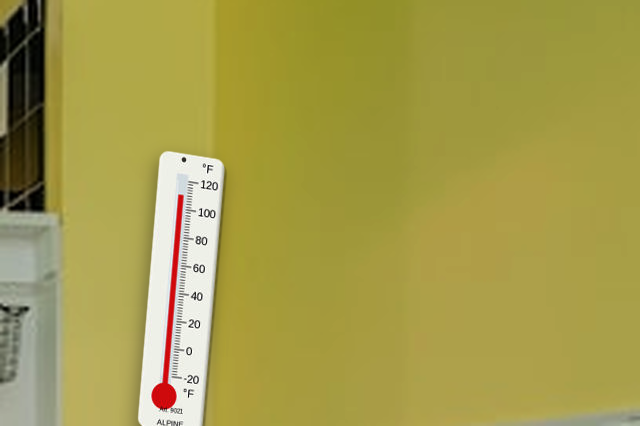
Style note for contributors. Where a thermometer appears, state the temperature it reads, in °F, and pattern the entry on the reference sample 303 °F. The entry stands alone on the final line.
110 °F
